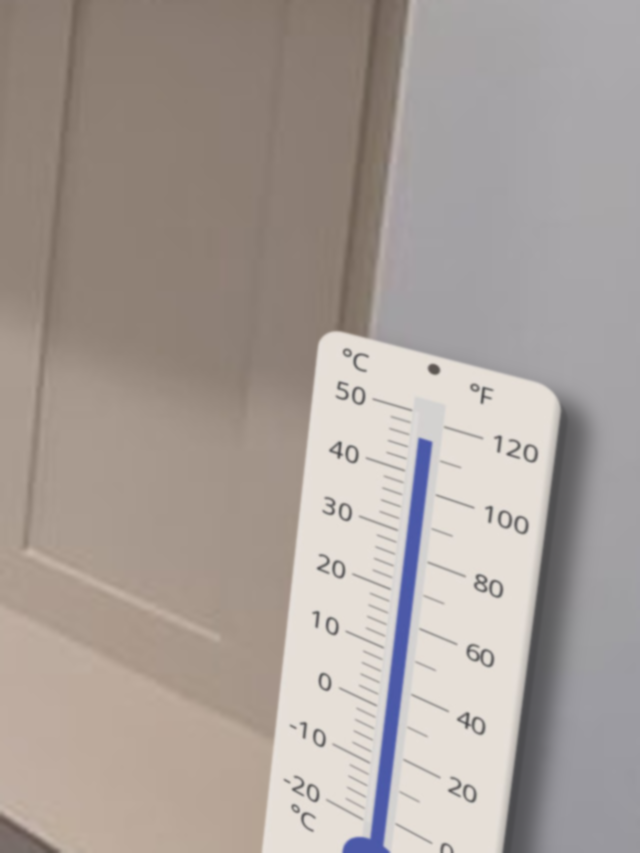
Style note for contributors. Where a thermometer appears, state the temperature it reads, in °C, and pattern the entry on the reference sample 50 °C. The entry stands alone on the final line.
46 °C
